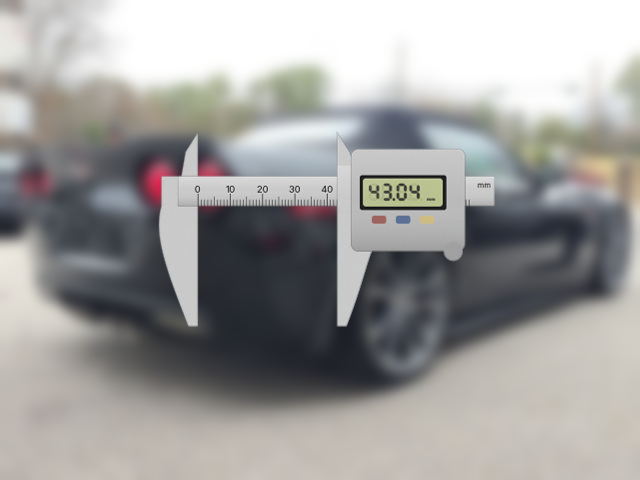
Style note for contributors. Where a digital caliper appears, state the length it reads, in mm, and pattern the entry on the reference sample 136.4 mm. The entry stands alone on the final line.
43.04 mm
